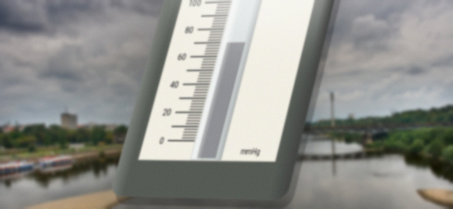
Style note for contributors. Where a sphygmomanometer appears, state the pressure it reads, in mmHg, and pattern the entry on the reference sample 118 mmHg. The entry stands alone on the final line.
70 mmHg
